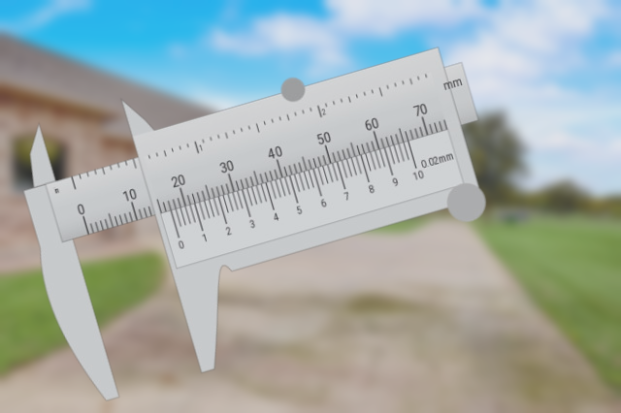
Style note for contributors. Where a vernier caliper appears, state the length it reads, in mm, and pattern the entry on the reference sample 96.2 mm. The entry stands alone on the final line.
17.0 mm
